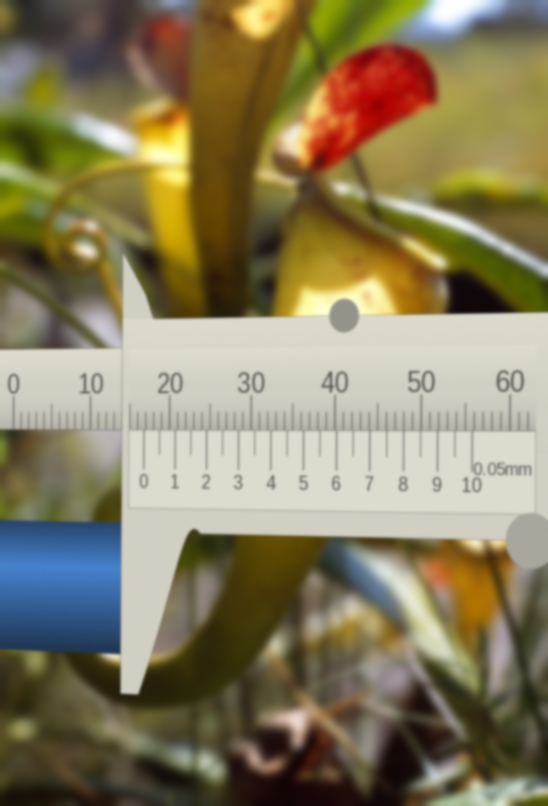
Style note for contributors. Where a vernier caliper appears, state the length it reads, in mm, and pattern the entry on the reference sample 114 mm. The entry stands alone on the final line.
16.8 mm
